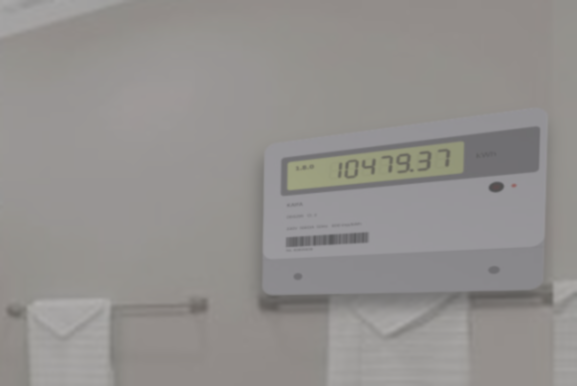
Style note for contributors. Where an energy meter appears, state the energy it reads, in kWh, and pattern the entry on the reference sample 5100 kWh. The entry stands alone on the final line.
10479.37 kWh
